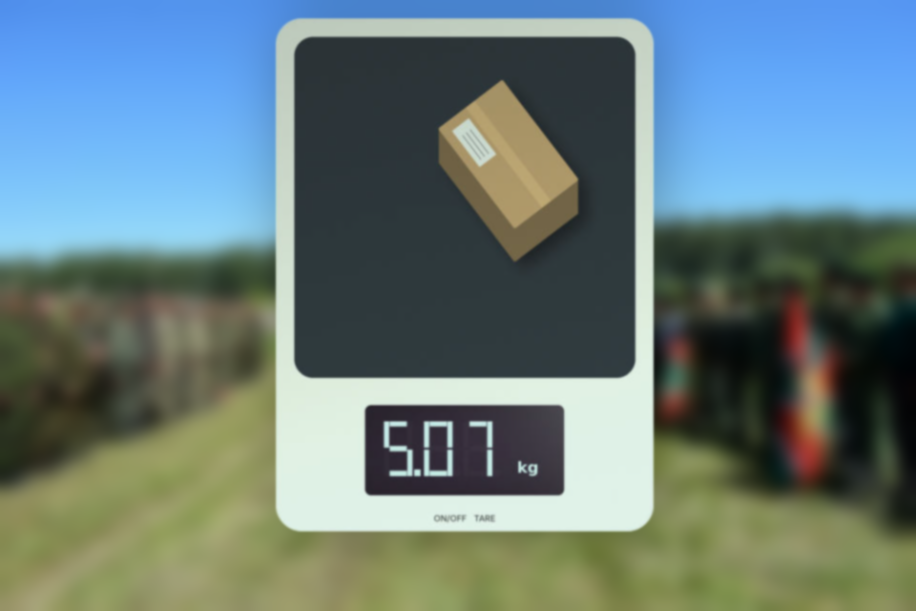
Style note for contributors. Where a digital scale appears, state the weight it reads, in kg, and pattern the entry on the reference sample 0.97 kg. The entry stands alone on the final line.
5.07 kg
